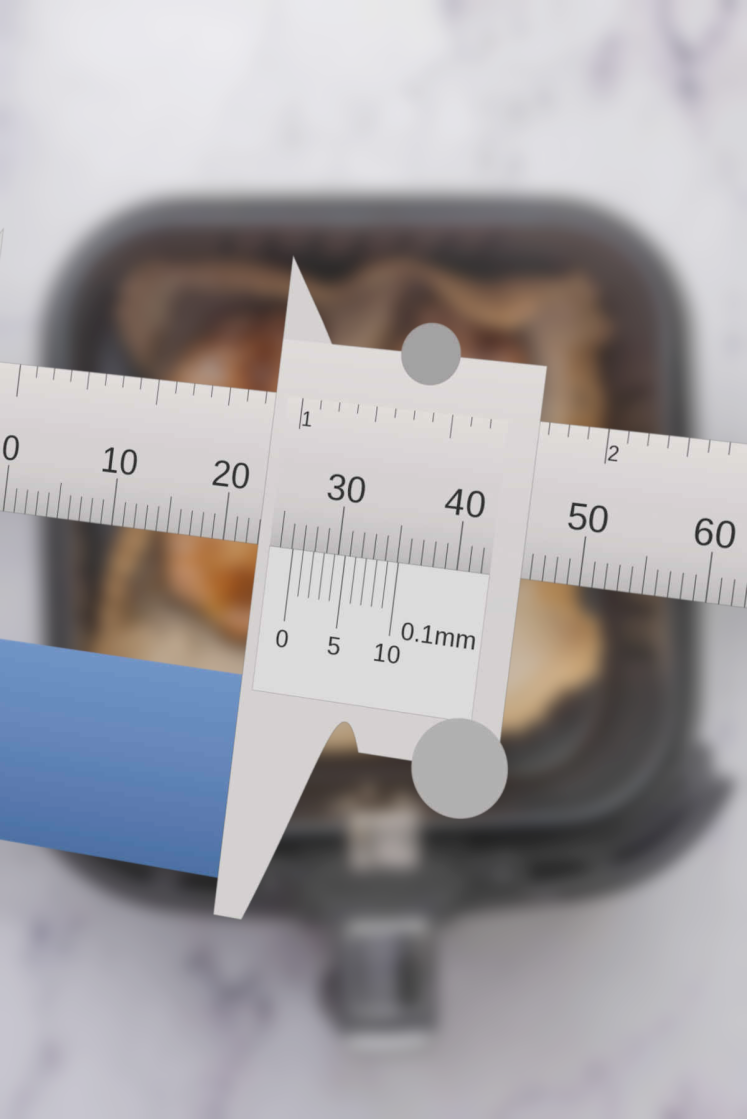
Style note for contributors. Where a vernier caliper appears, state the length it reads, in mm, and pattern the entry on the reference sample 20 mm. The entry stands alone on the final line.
26.1 mm
